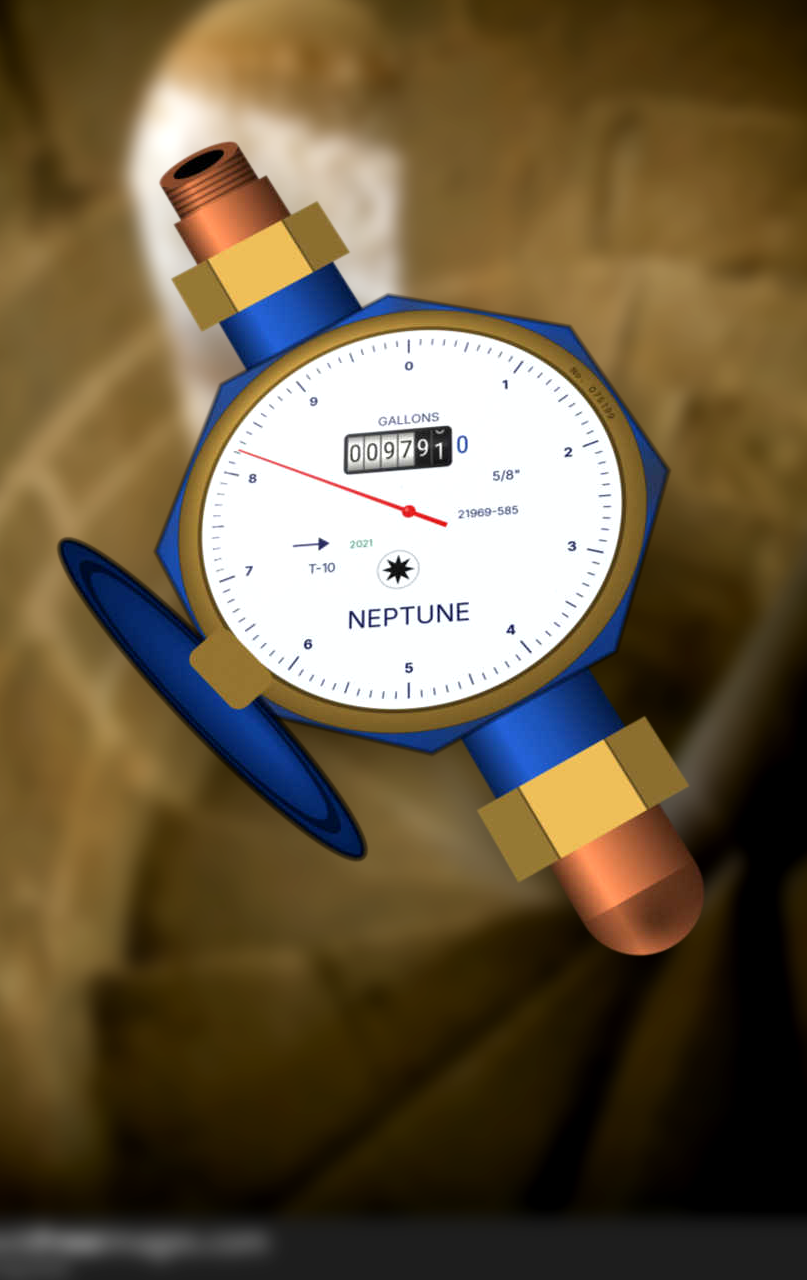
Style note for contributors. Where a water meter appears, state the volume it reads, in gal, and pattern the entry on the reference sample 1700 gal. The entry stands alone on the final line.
97908.2 gal
